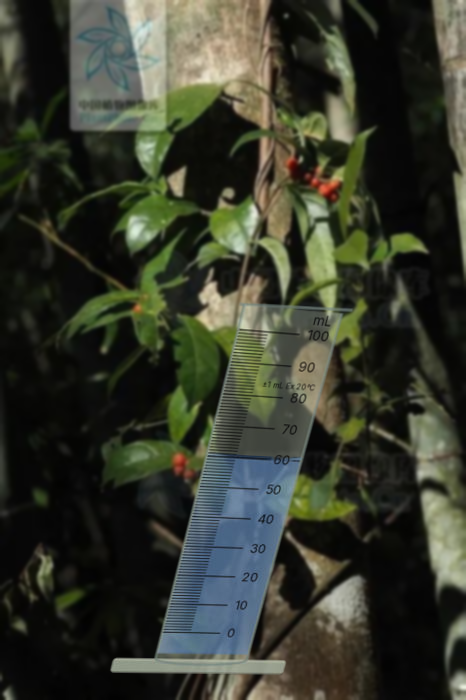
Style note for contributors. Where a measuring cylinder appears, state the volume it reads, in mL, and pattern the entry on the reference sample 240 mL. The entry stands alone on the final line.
60 mL
